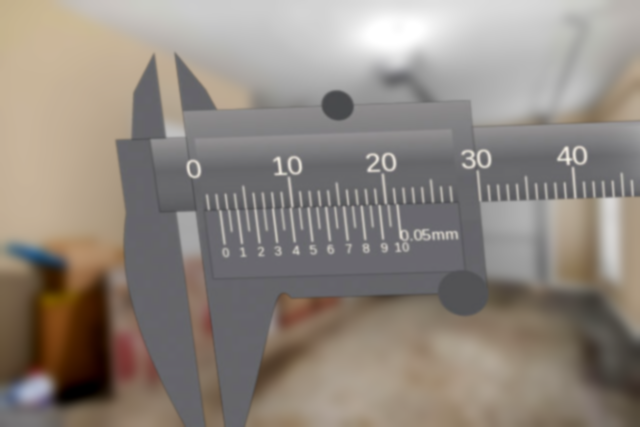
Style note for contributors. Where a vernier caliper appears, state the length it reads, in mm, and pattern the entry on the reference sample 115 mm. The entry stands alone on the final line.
2.2 mm
